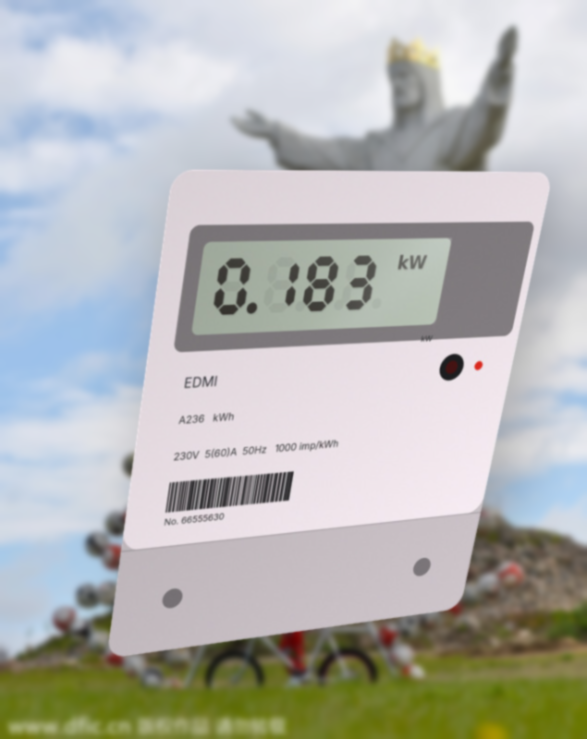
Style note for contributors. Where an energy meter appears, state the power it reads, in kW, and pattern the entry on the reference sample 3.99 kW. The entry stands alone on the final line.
0.183 kW
